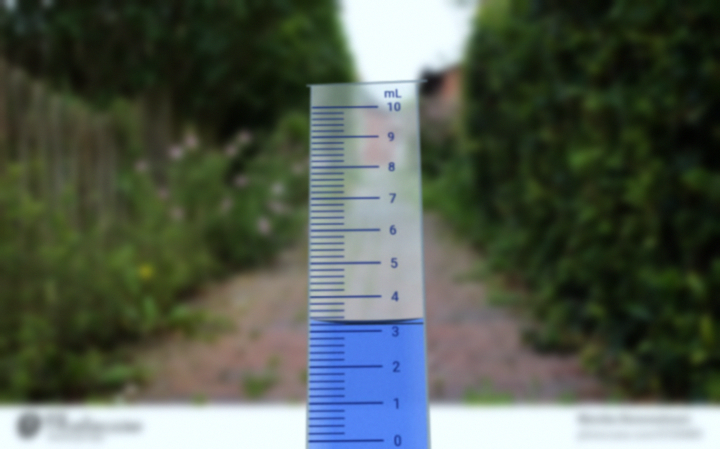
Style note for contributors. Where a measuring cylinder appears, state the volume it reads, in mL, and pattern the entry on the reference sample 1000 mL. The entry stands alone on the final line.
3.2 mL
